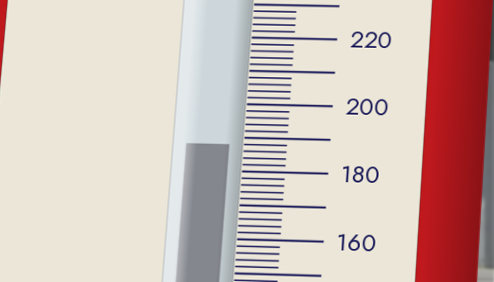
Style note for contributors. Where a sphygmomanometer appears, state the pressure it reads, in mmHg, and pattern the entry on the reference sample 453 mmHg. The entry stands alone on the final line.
188 mmHg
